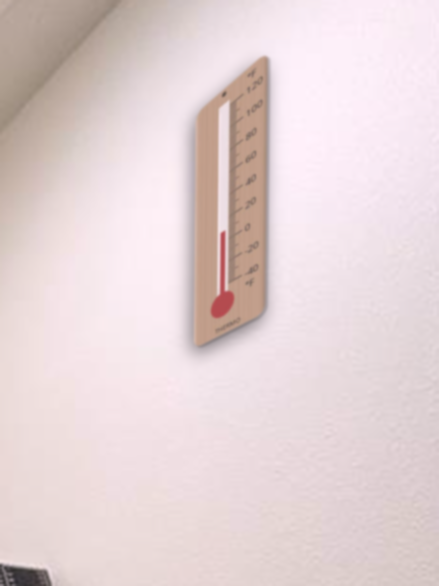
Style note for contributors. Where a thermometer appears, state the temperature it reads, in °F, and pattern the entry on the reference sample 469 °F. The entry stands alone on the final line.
10 °F
